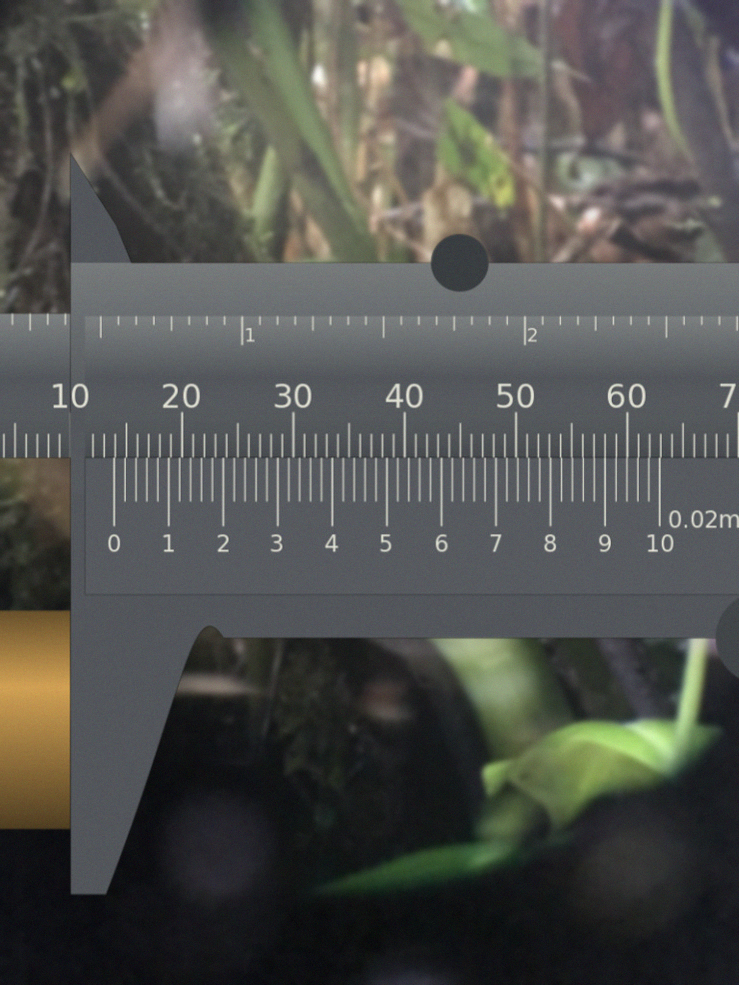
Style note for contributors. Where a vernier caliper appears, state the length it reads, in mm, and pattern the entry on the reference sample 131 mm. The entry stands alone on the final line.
13.9 mm
